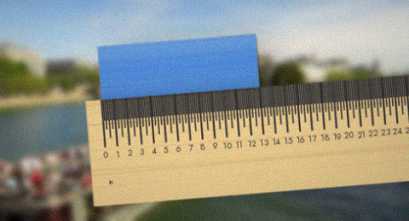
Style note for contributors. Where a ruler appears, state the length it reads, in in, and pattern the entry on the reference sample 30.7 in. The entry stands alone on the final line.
13 in
